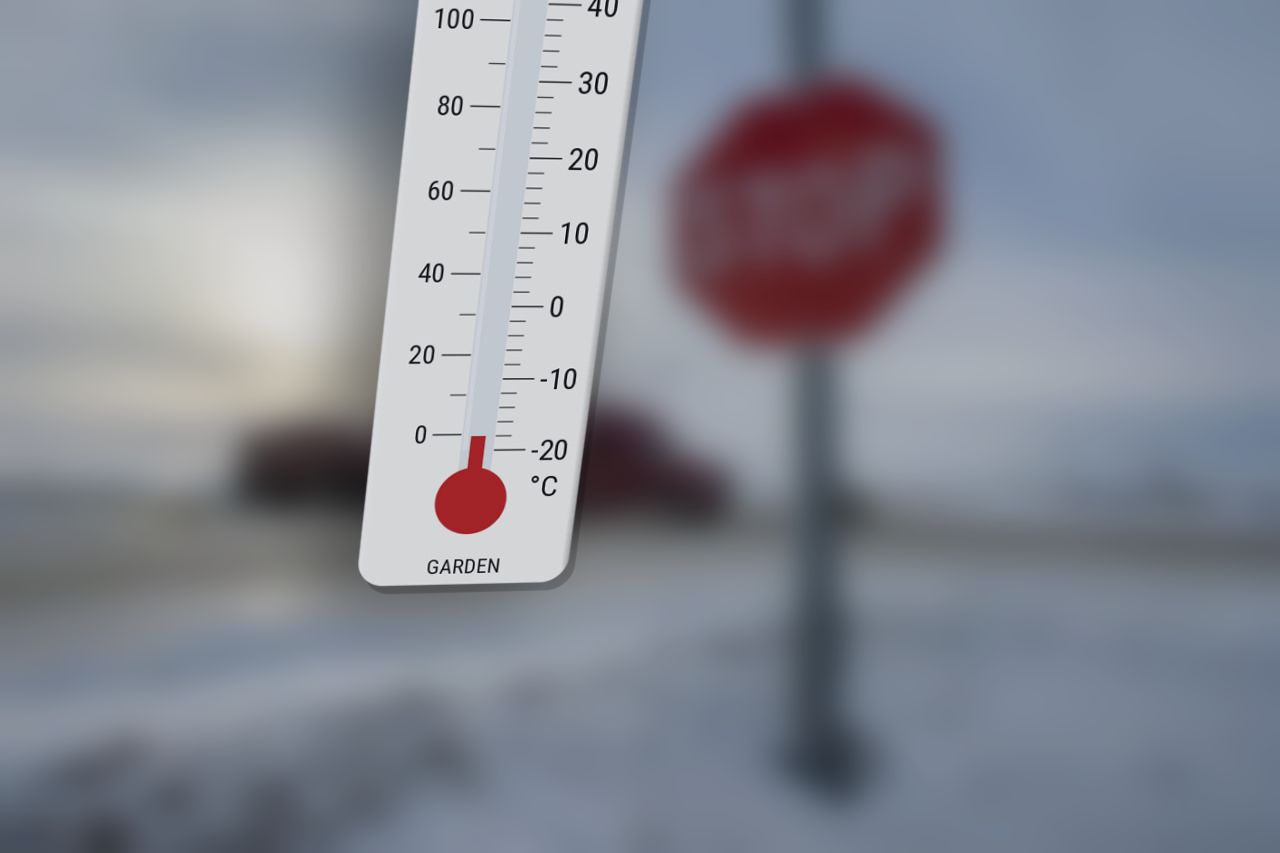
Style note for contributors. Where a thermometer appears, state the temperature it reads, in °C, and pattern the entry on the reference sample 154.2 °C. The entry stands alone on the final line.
-18 °C
